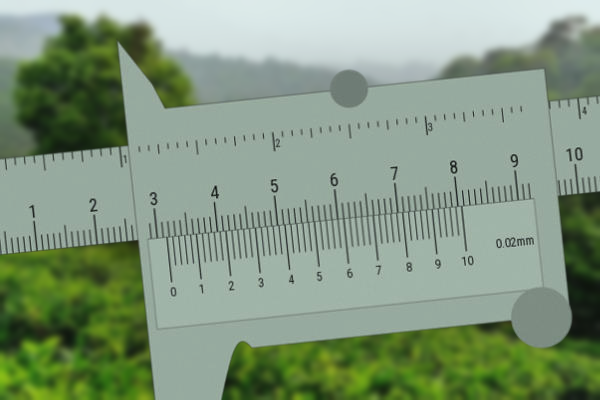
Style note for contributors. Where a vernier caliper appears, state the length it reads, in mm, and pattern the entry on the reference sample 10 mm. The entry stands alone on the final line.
31.6 mm
